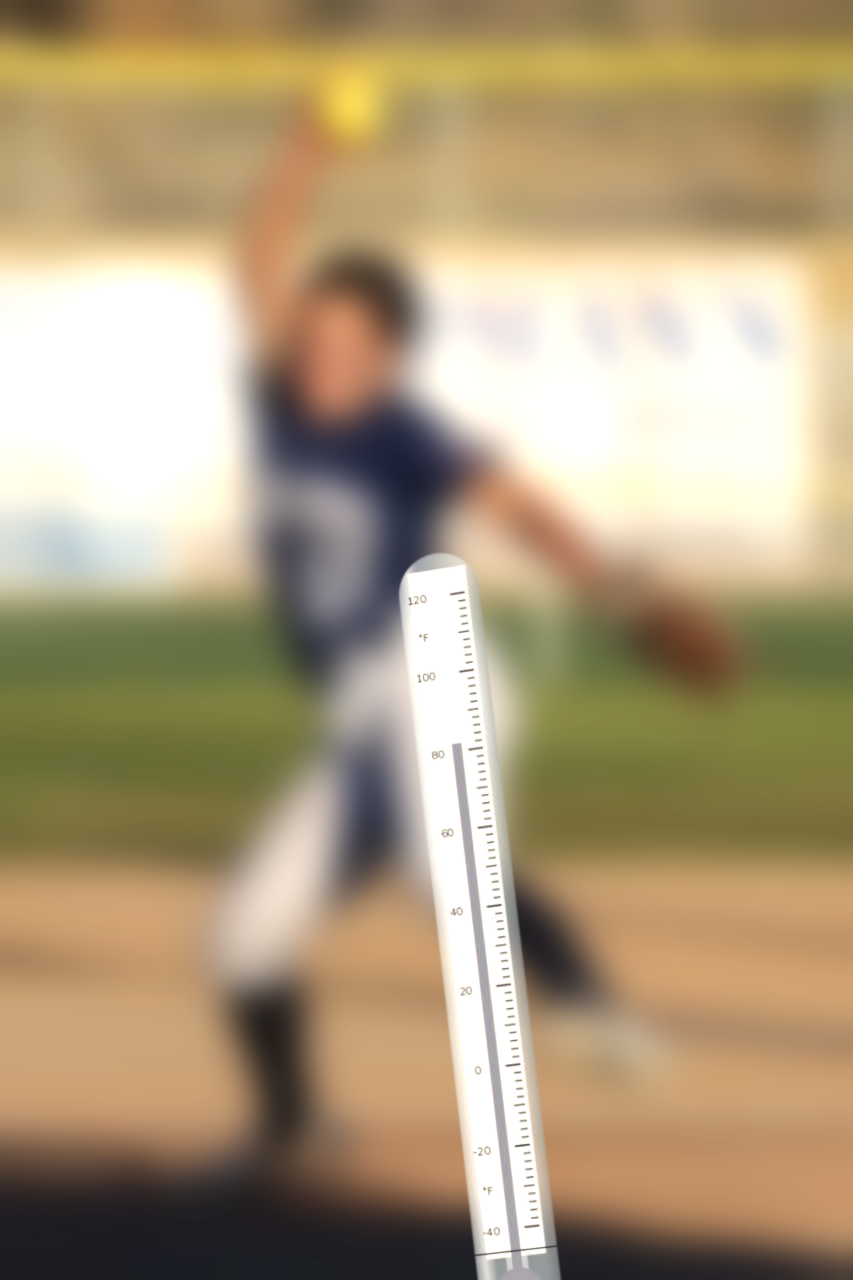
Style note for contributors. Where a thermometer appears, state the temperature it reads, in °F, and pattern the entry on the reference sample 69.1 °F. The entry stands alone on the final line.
82 °F
